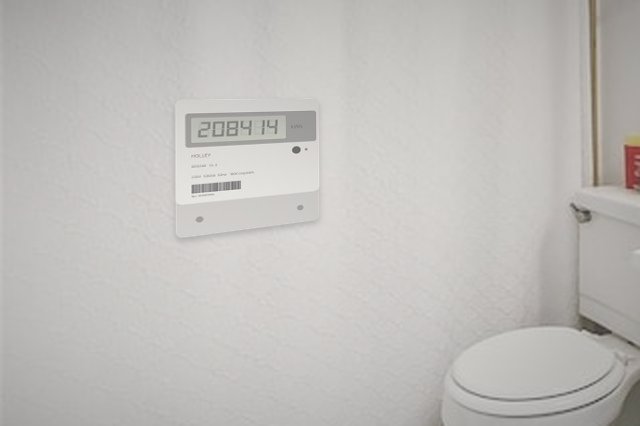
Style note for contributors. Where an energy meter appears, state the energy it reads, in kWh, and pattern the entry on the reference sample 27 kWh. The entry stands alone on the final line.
208414 kWh
